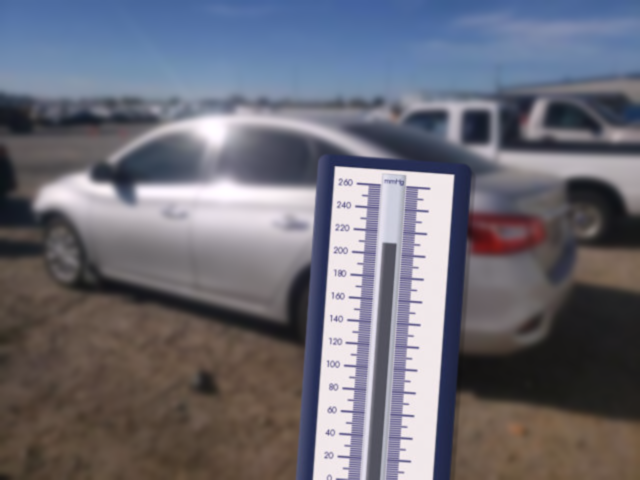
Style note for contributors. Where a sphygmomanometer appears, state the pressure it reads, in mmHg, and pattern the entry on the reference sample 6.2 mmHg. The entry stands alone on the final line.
210 mmHg
